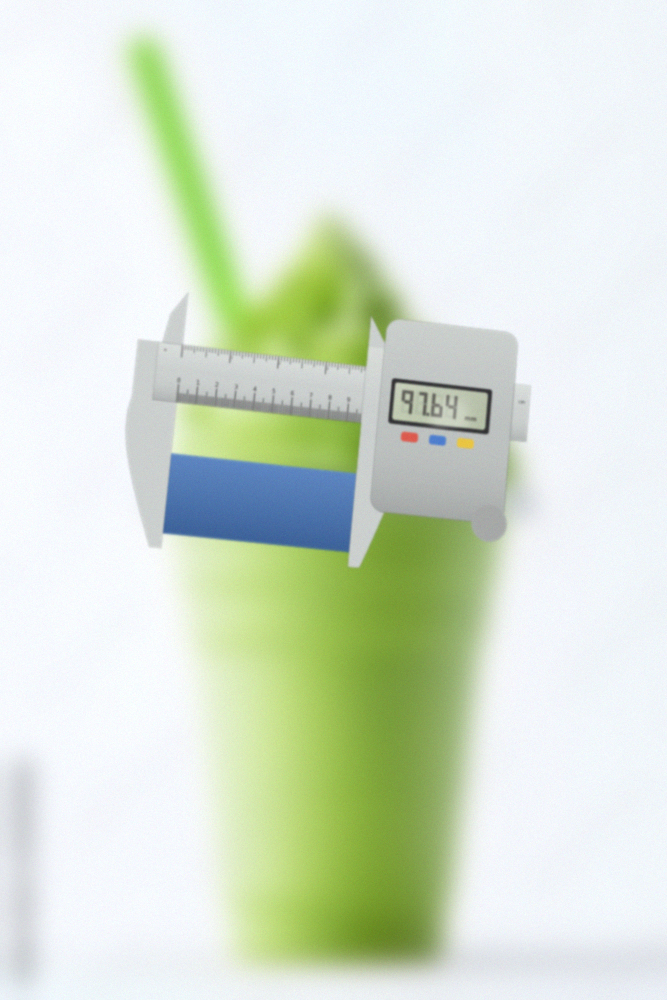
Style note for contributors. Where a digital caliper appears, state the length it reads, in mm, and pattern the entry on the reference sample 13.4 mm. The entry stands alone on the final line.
97.64 mm
